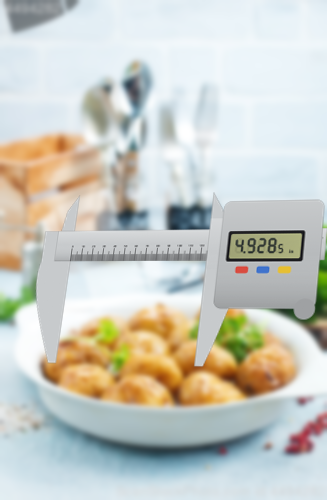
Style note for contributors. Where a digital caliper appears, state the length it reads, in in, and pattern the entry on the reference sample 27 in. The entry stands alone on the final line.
4.9285 in
